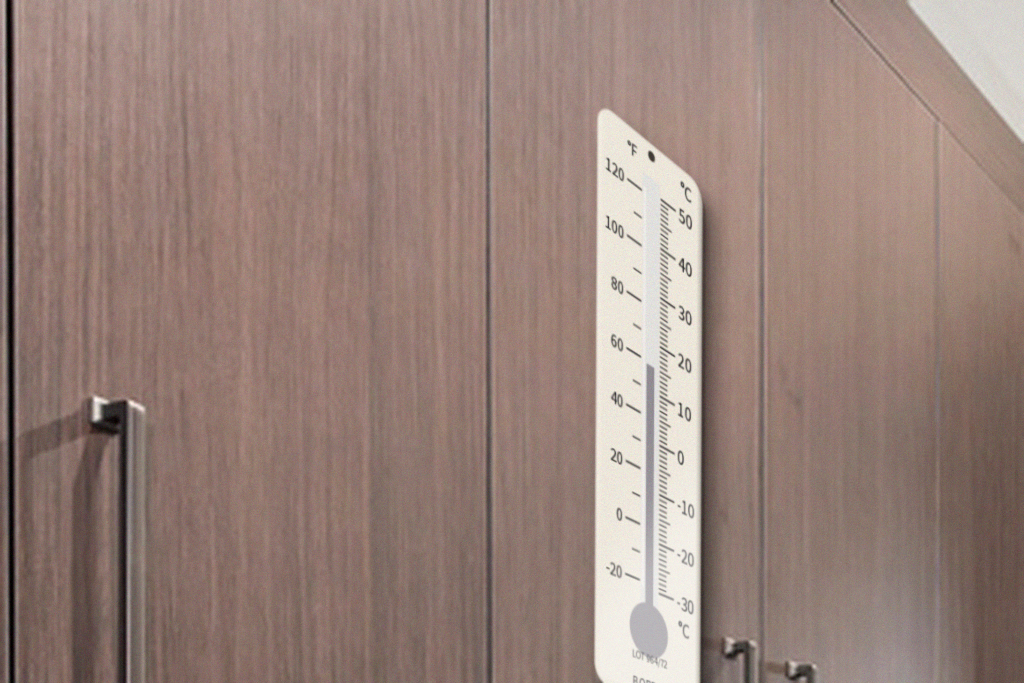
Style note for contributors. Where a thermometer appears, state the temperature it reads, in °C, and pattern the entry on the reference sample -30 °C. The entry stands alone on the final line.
15 °C
